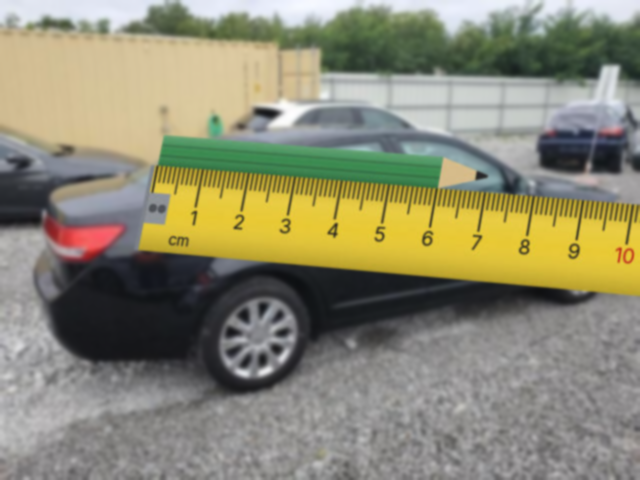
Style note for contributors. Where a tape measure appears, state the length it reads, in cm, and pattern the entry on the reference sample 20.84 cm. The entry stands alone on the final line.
7 cm
